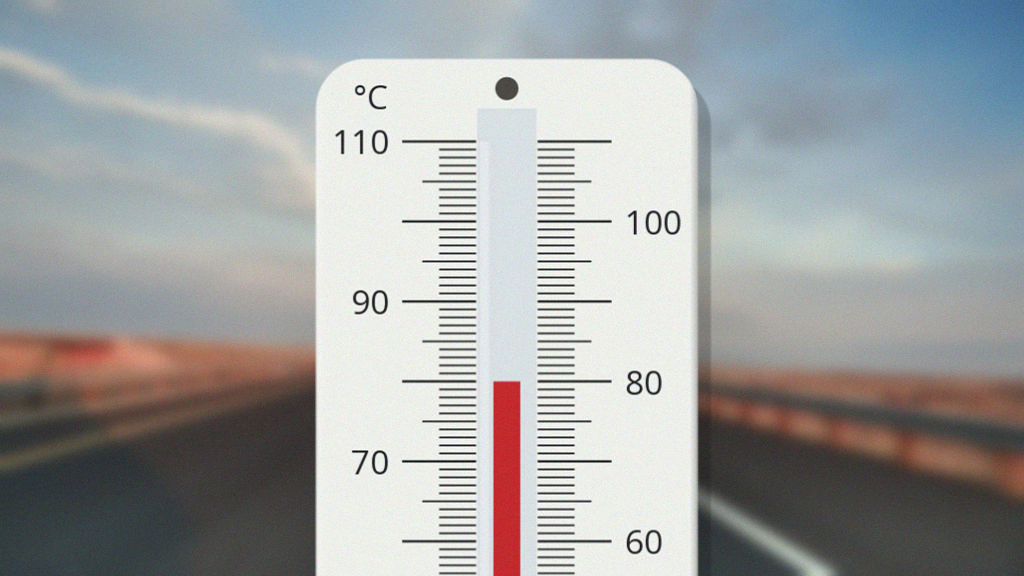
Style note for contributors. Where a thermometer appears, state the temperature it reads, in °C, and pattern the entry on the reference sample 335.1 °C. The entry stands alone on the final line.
80 °C
